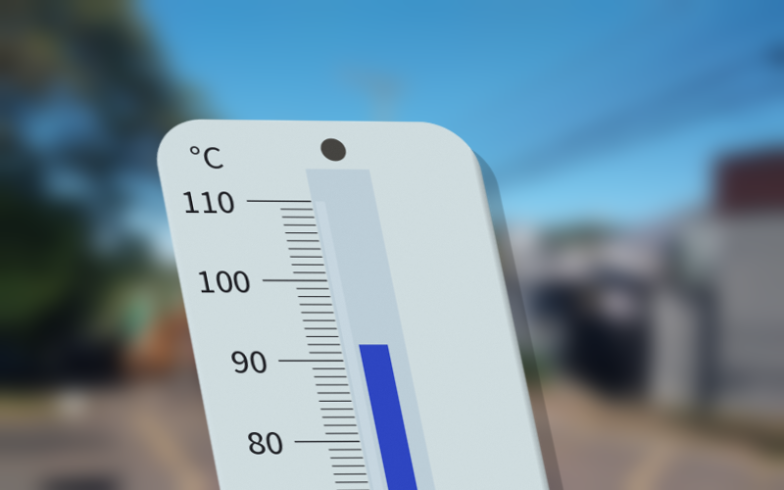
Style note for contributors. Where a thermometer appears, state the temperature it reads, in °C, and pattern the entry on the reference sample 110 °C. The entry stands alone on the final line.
92 °C
